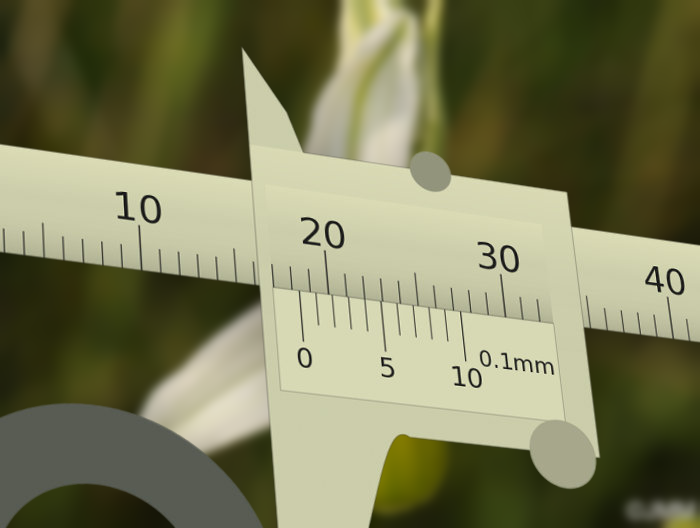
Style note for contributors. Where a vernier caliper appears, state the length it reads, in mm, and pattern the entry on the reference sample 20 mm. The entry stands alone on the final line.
18.4 mm
